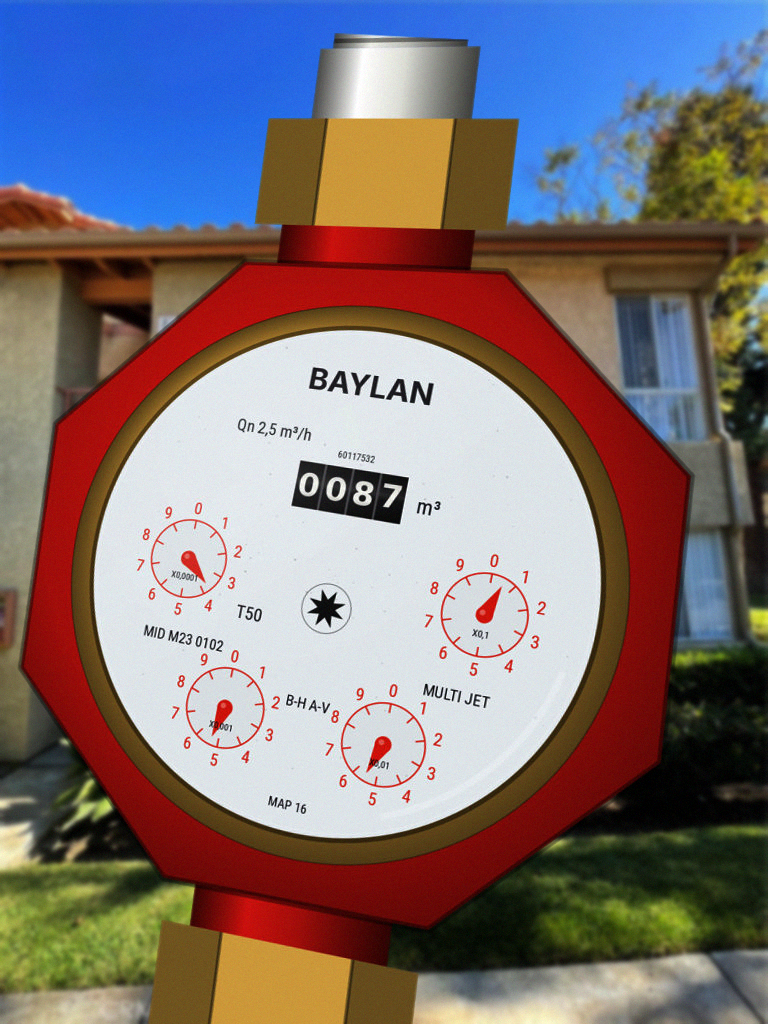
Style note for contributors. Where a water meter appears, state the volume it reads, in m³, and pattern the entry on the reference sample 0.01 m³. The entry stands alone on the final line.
87.0553 m³
